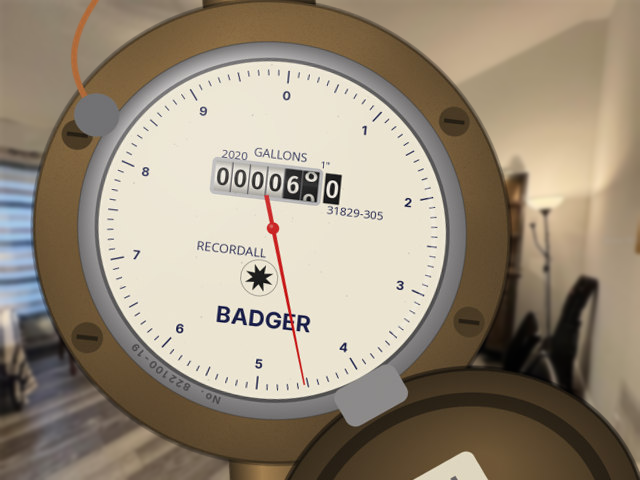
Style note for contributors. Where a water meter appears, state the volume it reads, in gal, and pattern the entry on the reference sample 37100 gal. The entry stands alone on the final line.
684.5 gal
